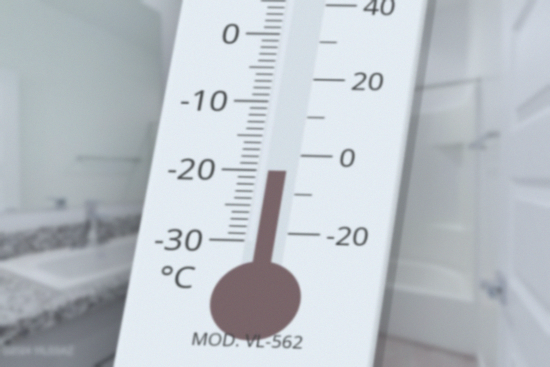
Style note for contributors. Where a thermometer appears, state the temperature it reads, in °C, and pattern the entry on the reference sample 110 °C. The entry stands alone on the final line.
-20 °C
